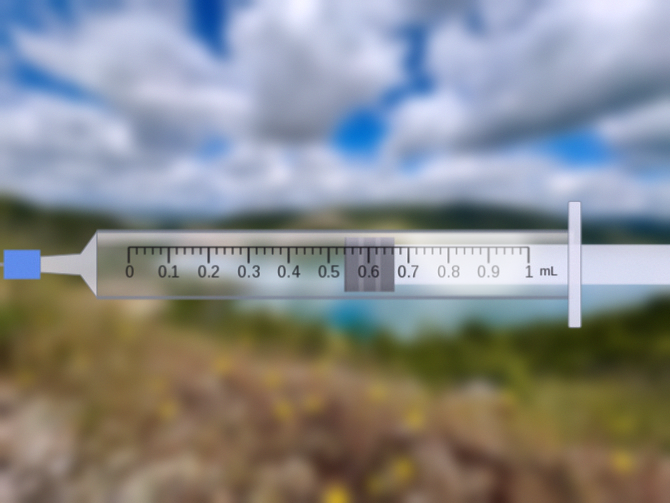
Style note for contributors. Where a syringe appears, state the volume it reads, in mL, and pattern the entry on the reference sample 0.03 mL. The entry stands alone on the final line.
0.54 mL
